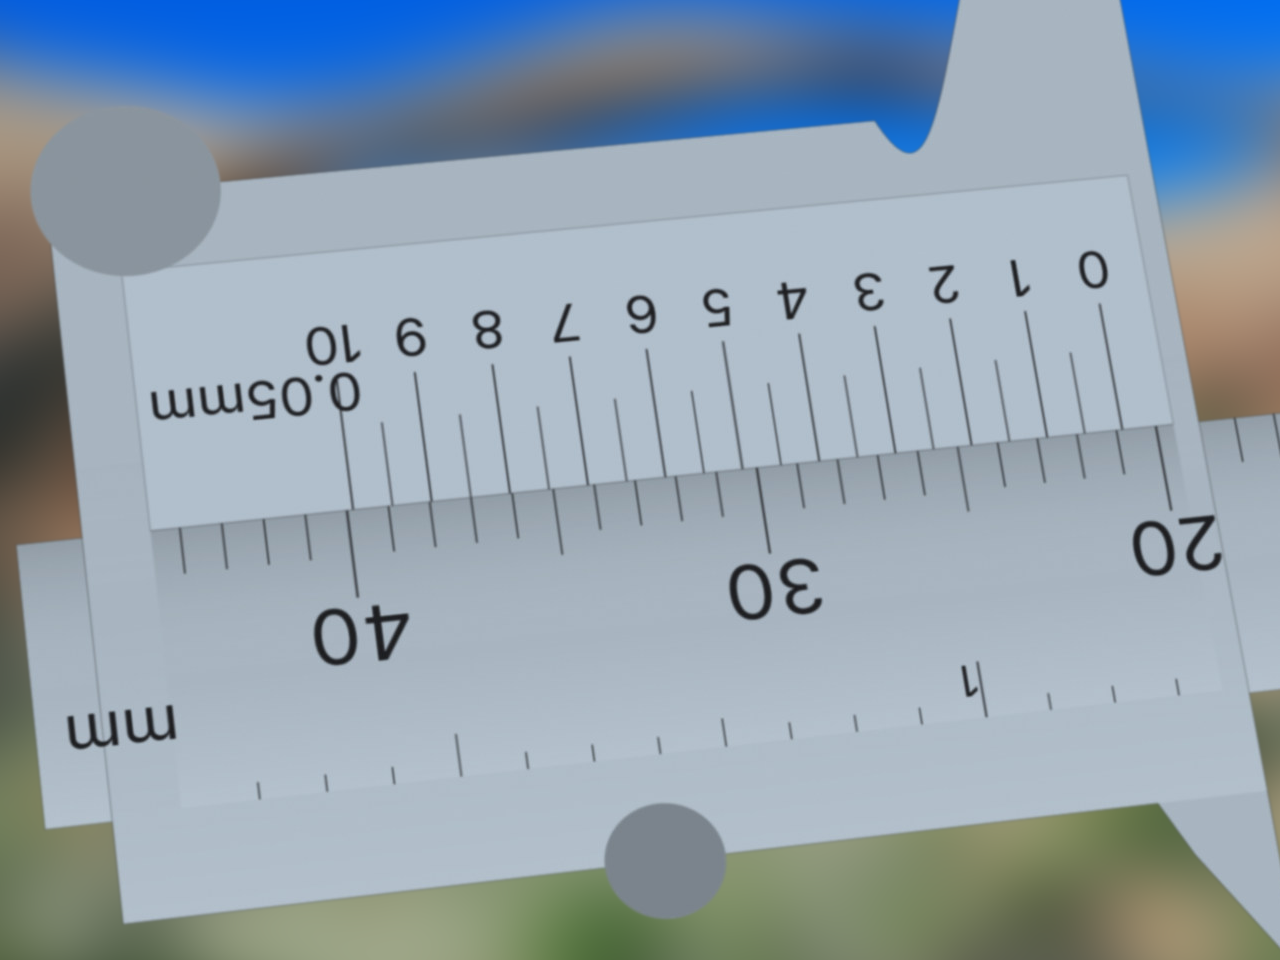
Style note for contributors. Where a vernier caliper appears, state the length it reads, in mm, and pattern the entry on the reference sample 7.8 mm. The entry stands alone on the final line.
20.85 mm
